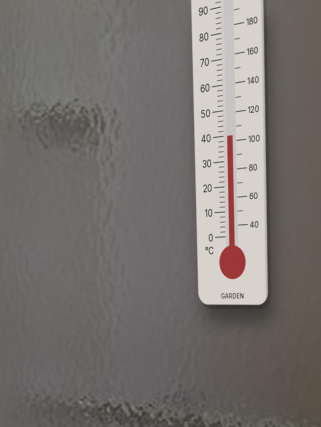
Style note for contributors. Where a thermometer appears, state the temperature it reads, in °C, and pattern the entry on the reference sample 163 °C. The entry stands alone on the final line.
40 °C
